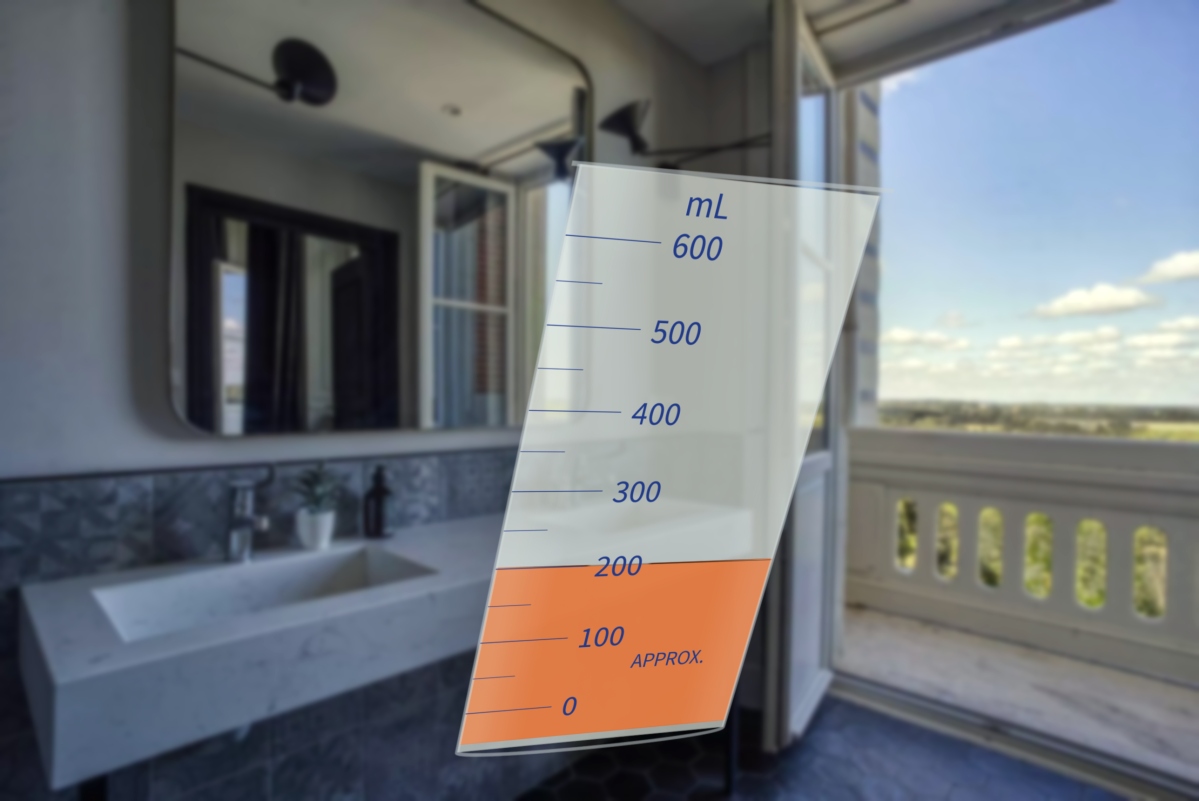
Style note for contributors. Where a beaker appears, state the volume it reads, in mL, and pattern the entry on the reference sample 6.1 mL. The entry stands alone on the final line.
200 mL
